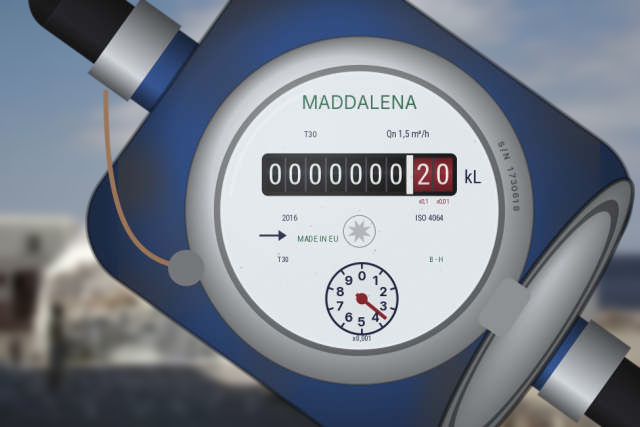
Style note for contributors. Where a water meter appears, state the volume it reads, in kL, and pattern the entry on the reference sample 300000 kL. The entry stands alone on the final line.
0.203 kL
